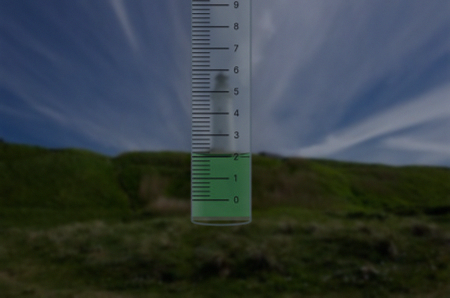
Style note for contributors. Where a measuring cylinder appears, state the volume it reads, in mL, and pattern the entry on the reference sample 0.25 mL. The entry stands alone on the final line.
2 mL
